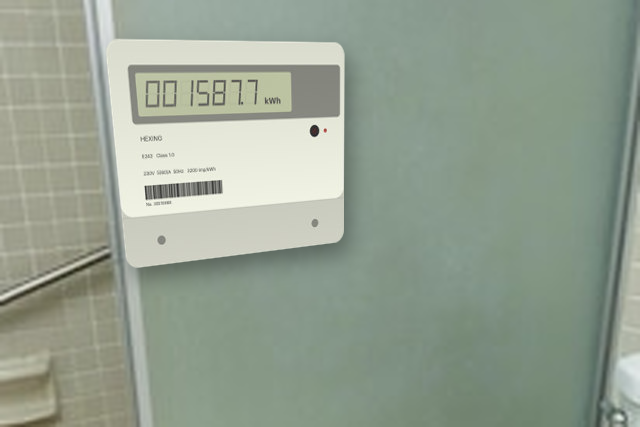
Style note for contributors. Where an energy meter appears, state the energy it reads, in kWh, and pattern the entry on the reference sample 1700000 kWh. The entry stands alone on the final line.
1587.7 kWh
